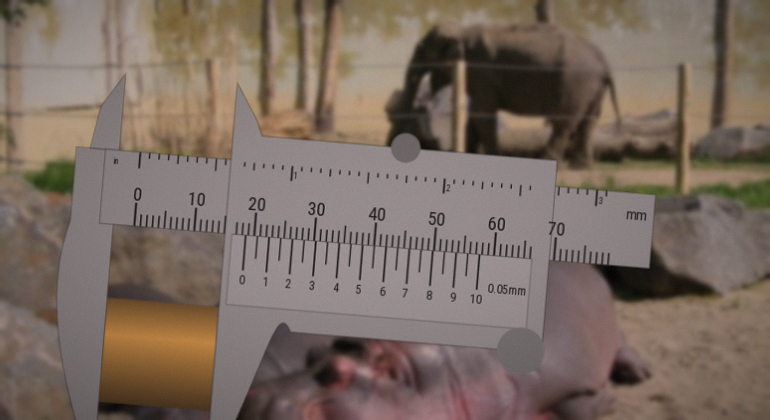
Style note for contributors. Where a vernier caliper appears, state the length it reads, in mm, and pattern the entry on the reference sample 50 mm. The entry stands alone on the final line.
18.6 mm
